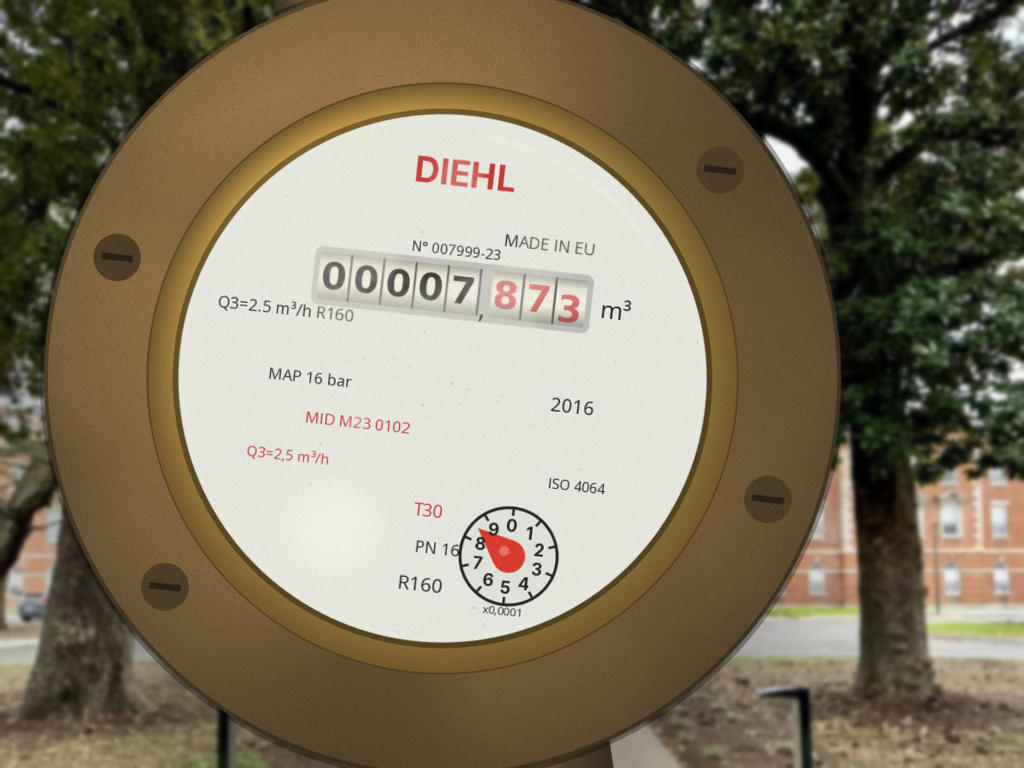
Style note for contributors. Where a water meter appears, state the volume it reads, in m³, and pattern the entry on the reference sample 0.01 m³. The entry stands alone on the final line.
7.8728 m³
